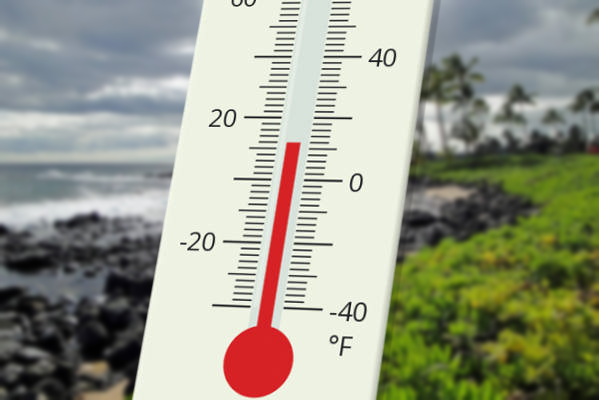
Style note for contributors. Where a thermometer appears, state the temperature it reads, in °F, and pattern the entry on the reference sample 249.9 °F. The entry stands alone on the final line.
12 °F
